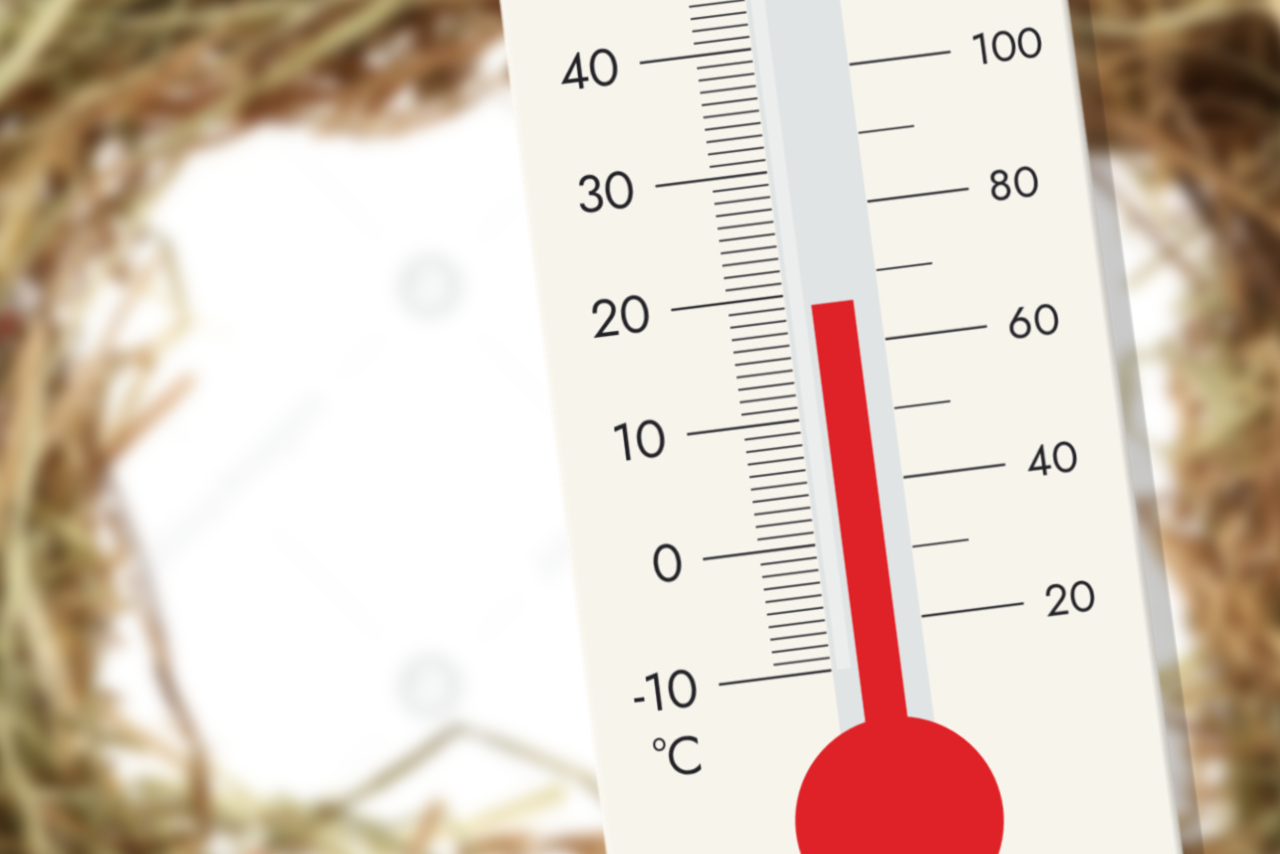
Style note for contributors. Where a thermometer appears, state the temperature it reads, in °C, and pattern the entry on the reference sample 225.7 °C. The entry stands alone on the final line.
19 °C
